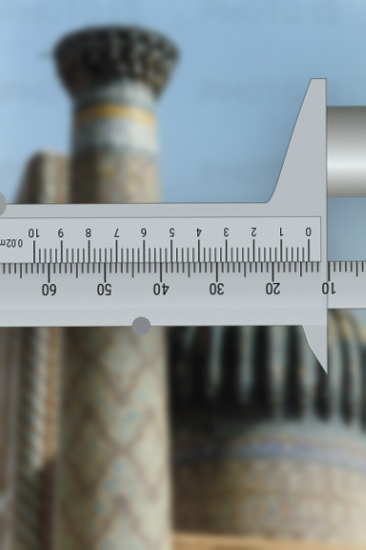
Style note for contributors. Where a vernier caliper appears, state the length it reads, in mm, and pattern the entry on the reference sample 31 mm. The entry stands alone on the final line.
13.6 mm
